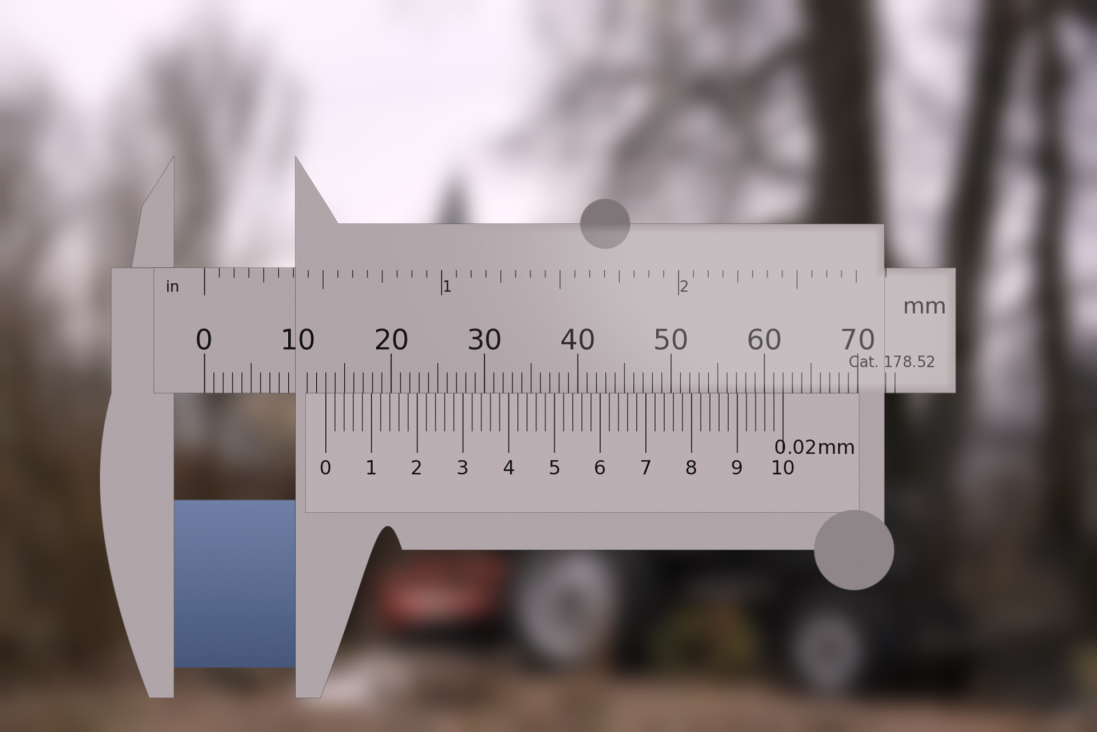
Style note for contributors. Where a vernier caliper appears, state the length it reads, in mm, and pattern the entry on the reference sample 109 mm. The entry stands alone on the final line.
13.0 mm
